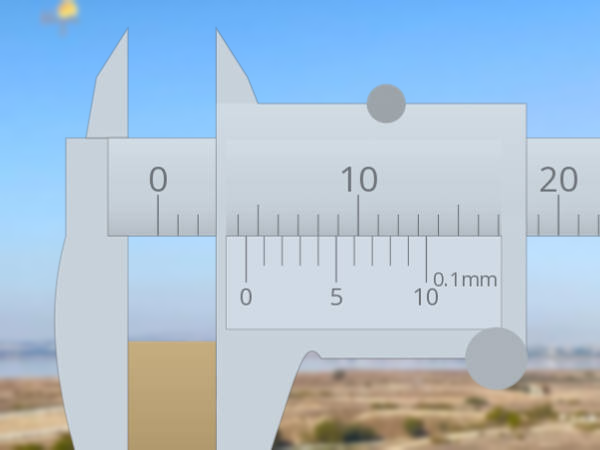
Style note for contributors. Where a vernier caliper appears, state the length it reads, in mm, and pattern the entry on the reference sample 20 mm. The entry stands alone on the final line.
4.4 mm
